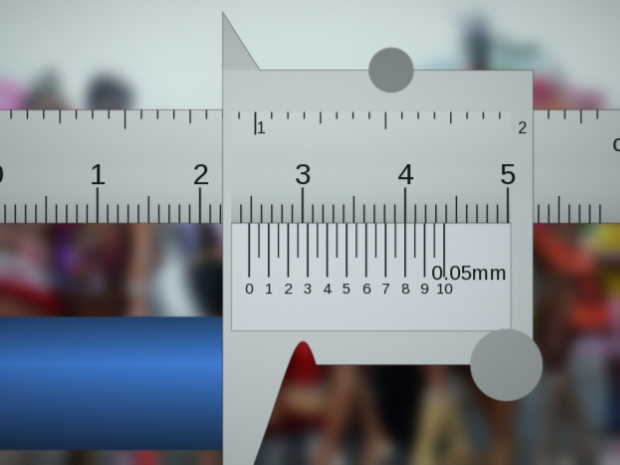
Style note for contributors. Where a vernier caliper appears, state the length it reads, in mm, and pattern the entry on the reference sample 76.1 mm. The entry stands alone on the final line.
24.8 mm
